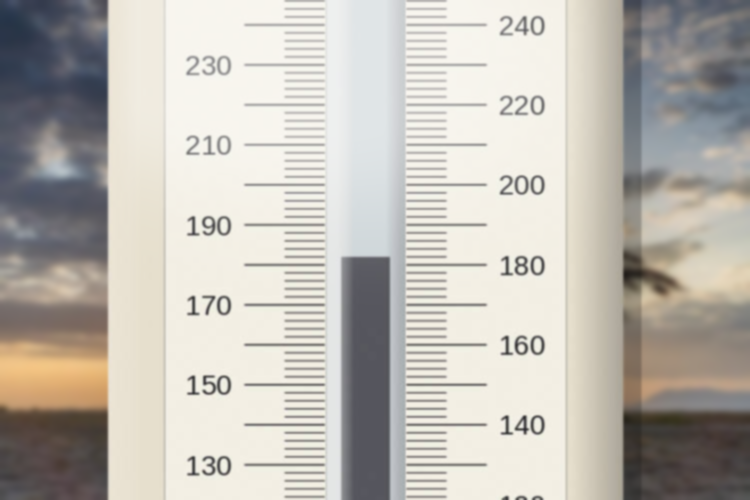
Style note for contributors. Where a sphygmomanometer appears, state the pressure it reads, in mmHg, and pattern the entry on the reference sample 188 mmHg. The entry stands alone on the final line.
182 mmHg
